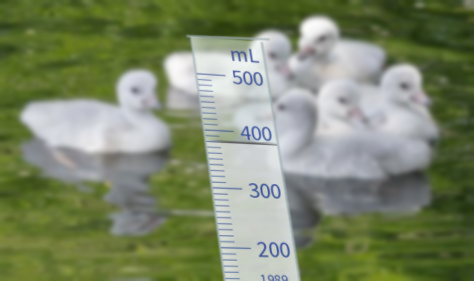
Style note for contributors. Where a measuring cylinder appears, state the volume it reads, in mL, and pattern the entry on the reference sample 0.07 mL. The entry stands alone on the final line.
380 mL
